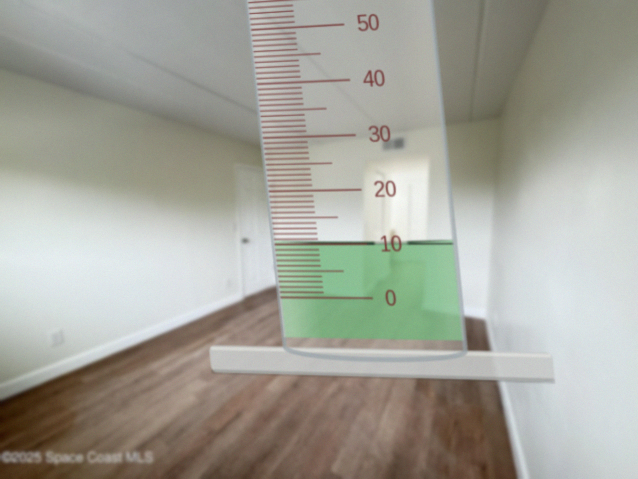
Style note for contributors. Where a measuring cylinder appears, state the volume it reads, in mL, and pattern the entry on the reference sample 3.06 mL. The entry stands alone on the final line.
10 mL
